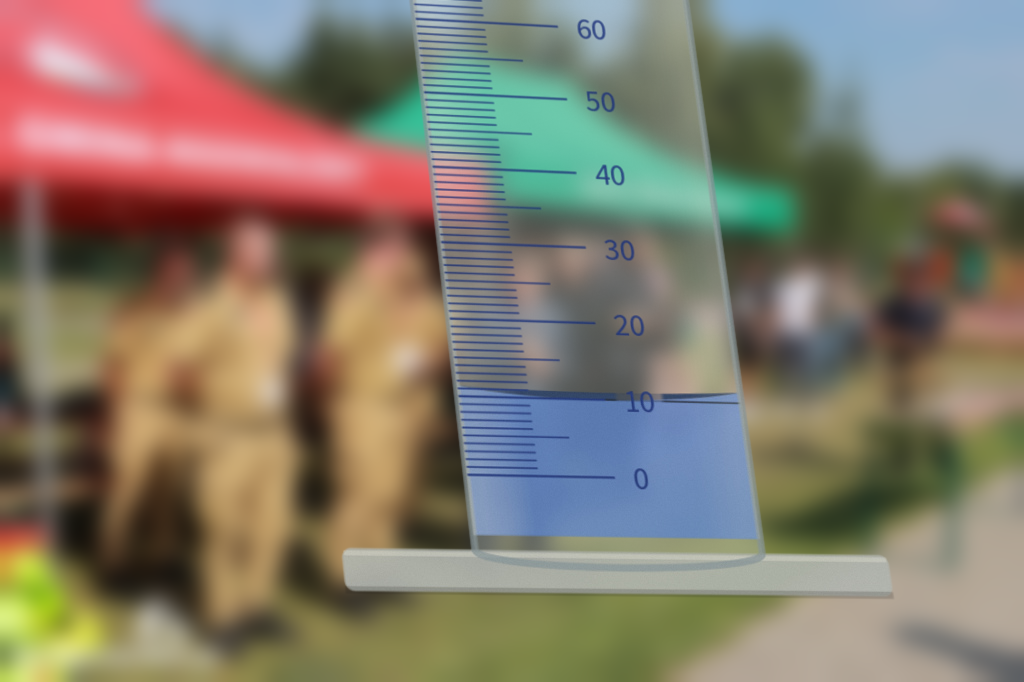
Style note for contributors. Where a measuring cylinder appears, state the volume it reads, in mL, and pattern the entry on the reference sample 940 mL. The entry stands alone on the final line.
10 mL
